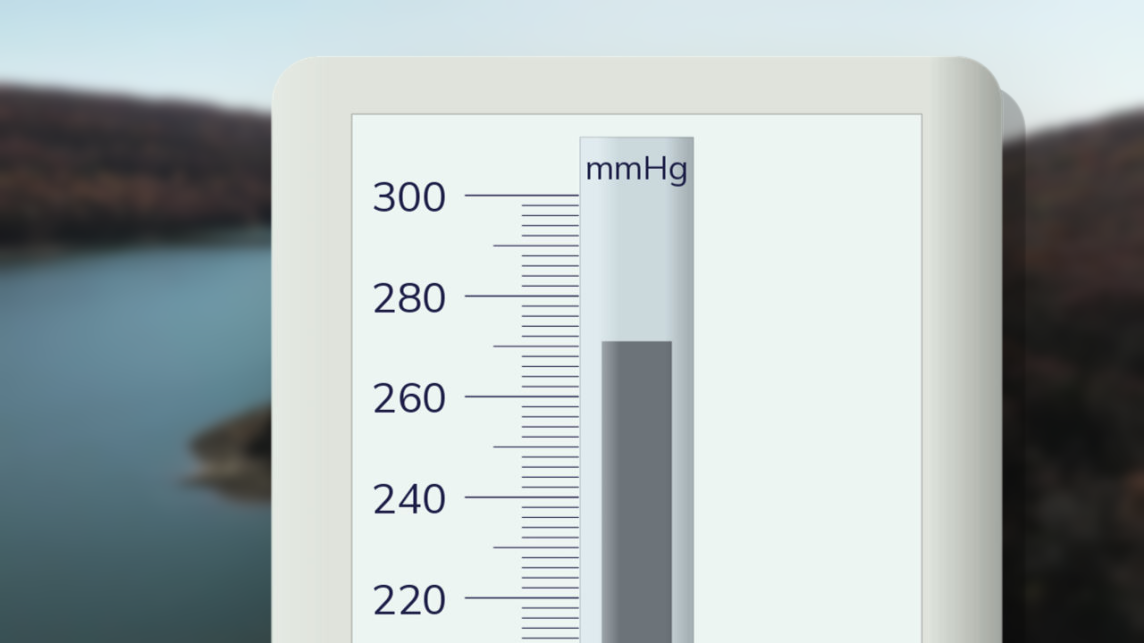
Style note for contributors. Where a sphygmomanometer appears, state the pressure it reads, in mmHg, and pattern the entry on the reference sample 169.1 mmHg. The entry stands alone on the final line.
271 mmHg
